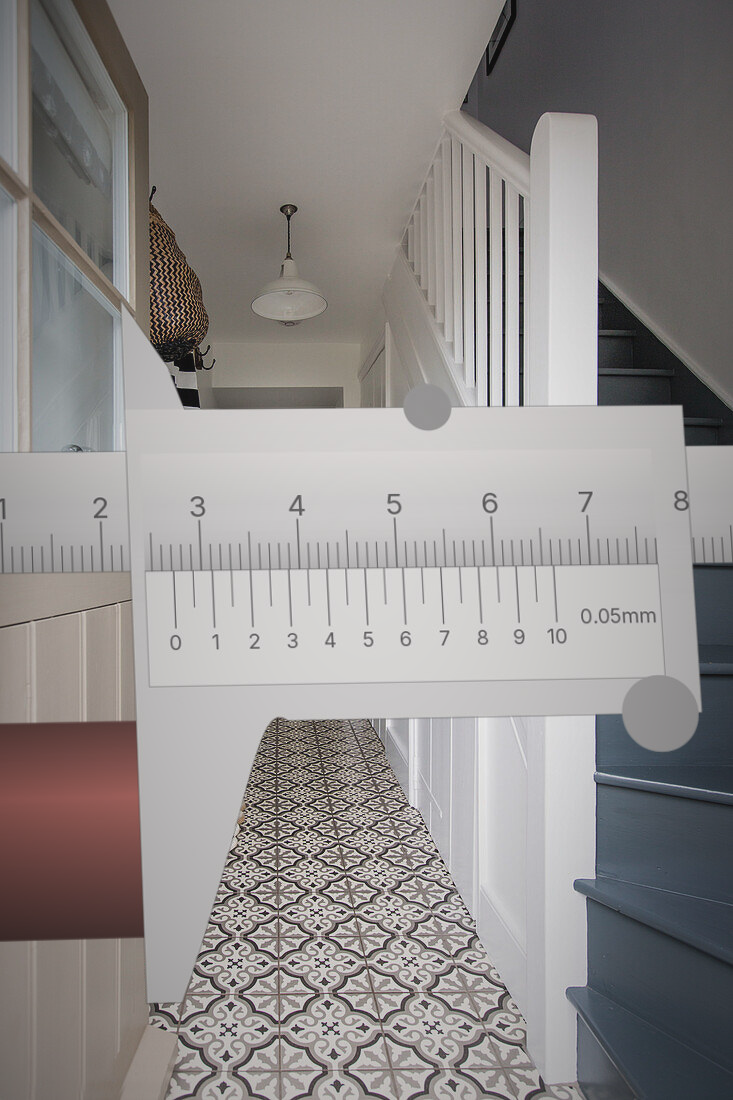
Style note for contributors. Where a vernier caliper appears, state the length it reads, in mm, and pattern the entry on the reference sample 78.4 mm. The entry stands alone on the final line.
27.2 mm
